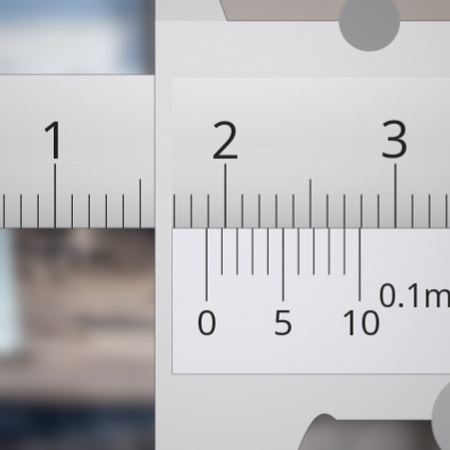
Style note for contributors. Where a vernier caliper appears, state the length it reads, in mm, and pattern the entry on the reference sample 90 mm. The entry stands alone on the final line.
18.9 mm
